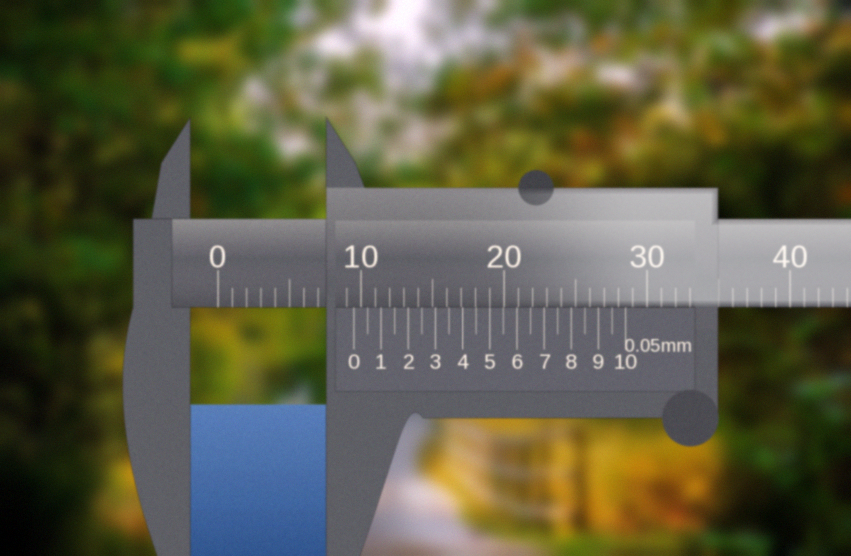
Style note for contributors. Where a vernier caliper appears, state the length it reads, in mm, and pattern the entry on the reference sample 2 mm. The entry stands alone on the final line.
9.5 mm
